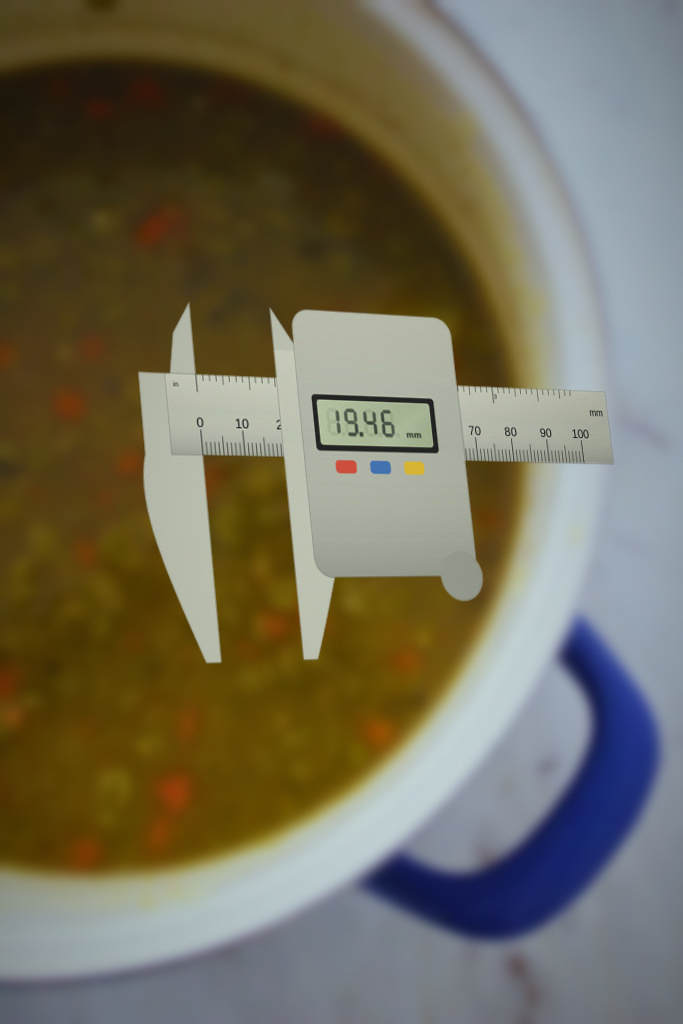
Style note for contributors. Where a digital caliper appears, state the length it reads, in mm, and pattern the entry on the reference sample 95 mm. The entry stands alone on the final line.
19.46 mm
